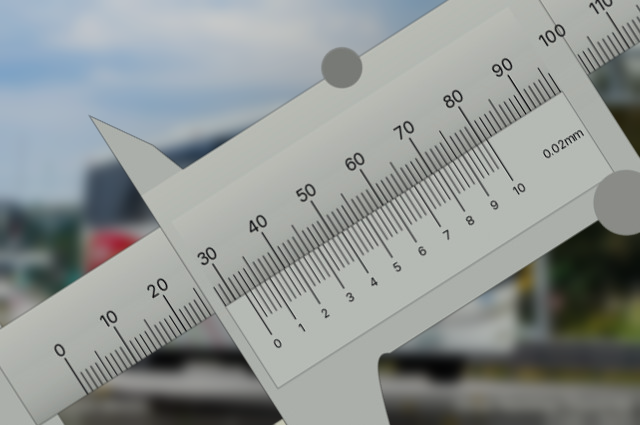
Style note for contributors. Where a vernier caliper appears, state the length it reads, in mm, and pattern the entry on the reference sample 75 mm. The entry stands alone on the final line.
32.0 mm
